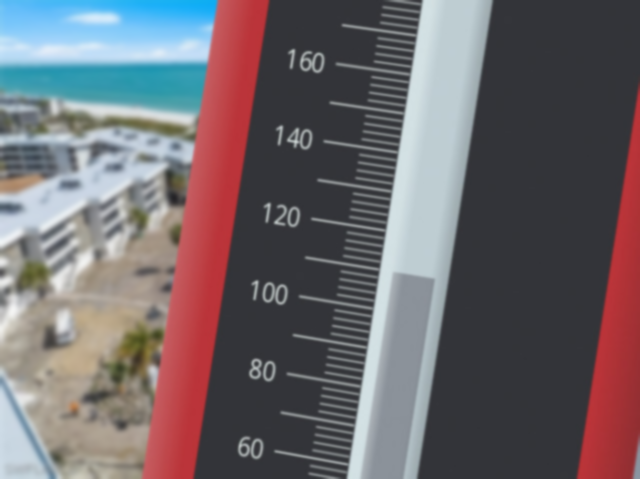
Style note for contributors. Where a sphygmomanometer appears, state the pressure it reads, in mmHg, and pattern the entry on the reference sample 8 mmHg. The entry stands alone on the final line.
110 mmHg
